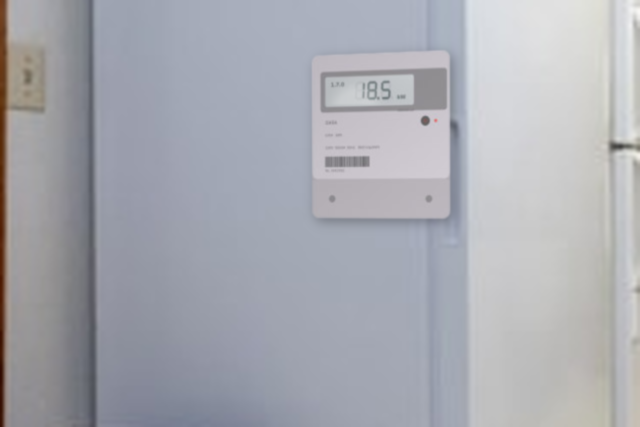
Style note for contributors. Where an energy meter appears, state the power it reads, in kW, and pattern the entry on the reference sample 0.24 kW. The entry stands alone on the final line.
18.5 kW
